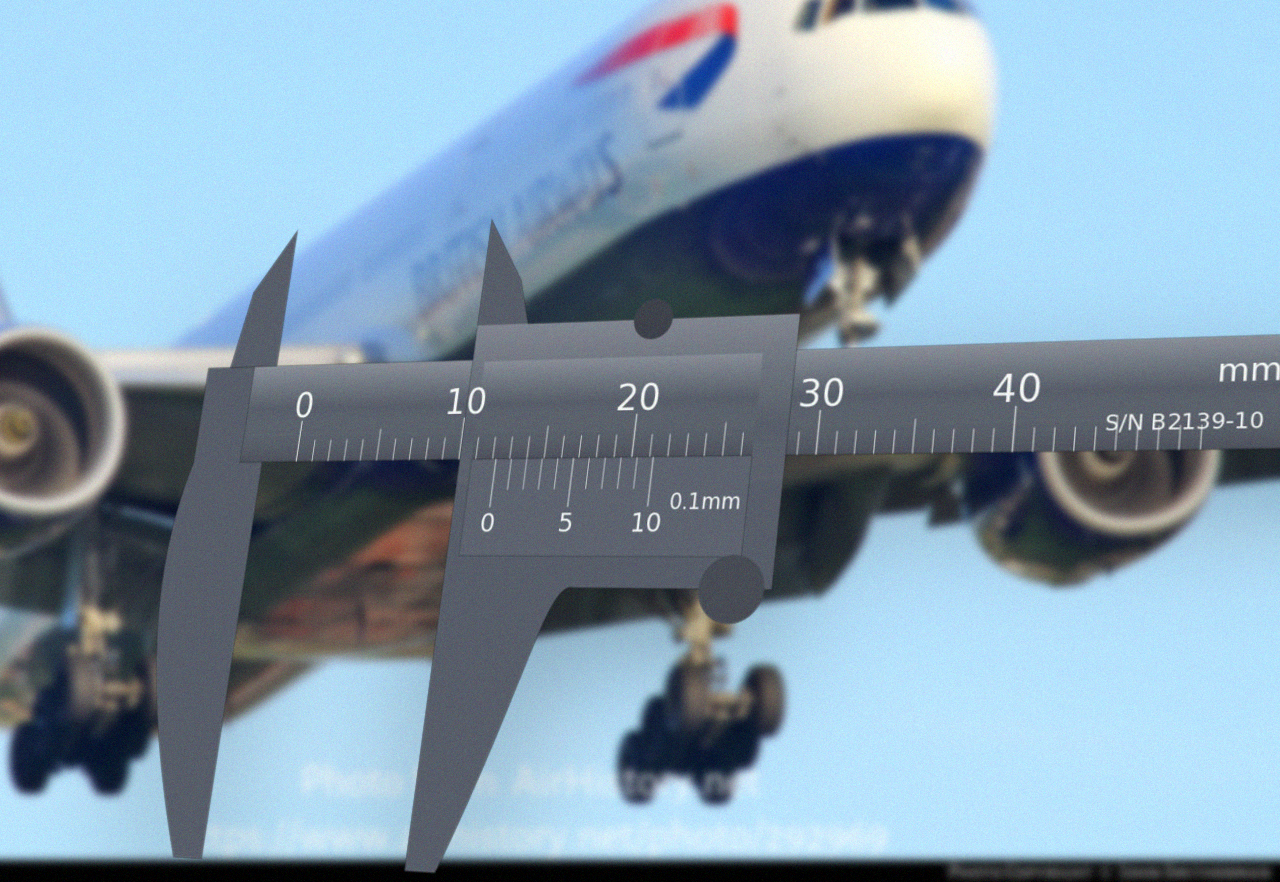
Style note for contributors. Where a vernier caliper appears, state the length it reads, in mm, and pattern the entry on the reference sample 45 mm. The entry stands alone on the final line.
12.2 mm
